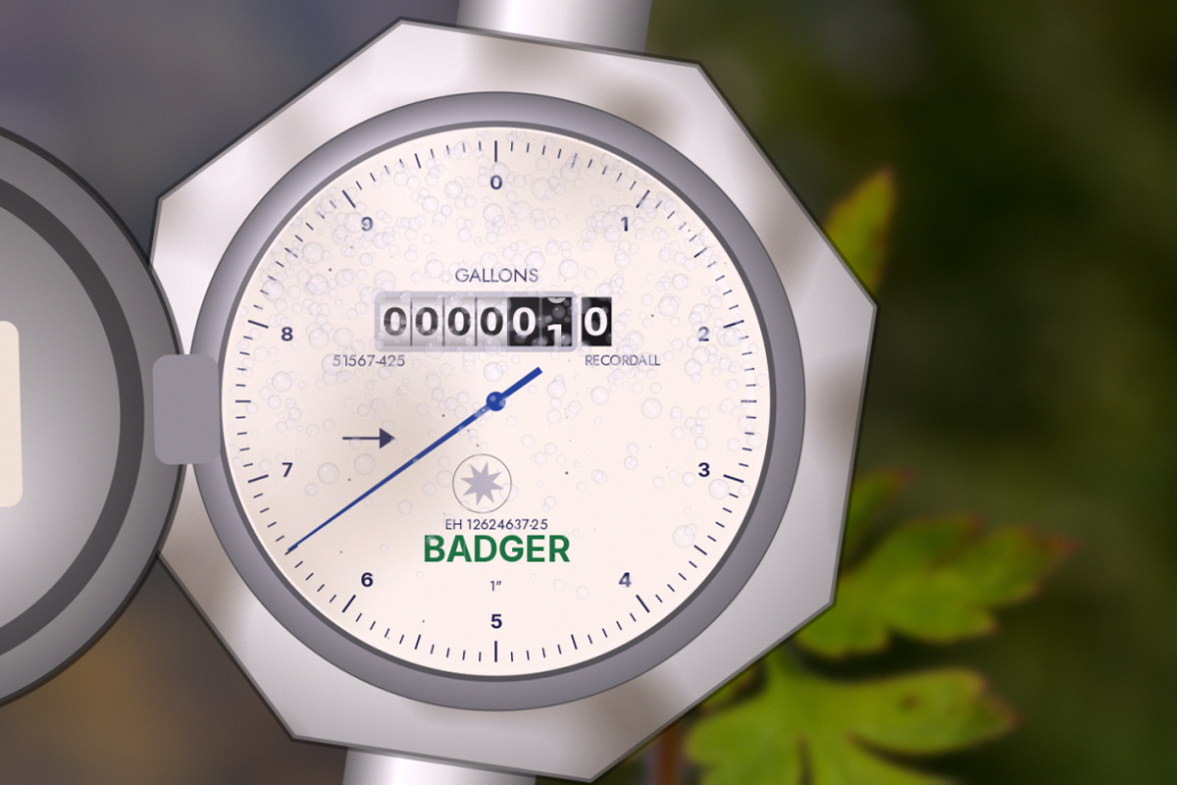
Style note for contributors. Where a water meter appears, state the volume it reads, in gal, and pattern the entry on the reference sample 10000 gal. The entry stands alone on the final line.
6.5 gal
